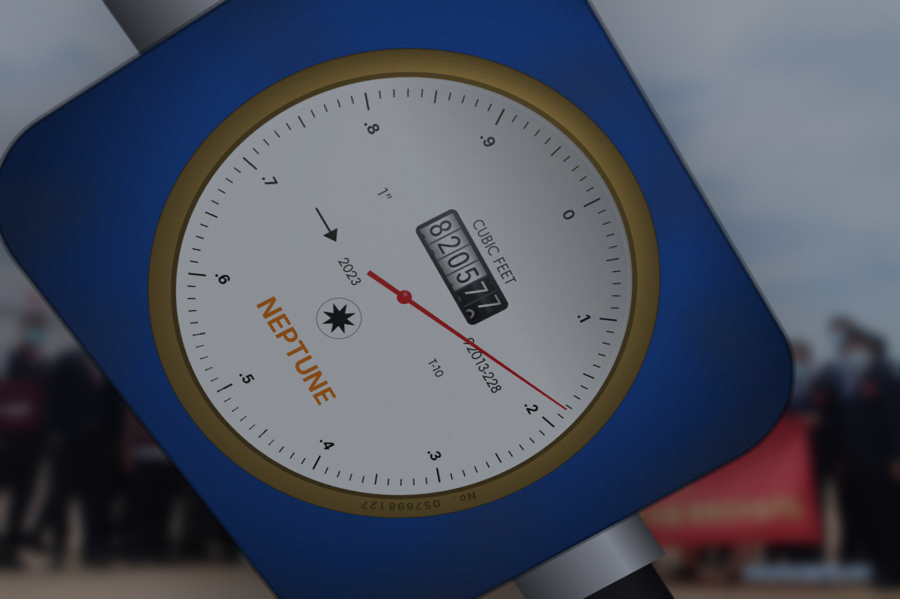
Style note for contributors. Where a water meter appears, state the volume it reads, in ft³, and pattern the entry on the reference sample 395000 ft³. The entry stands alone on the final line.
820577.18 ft³
